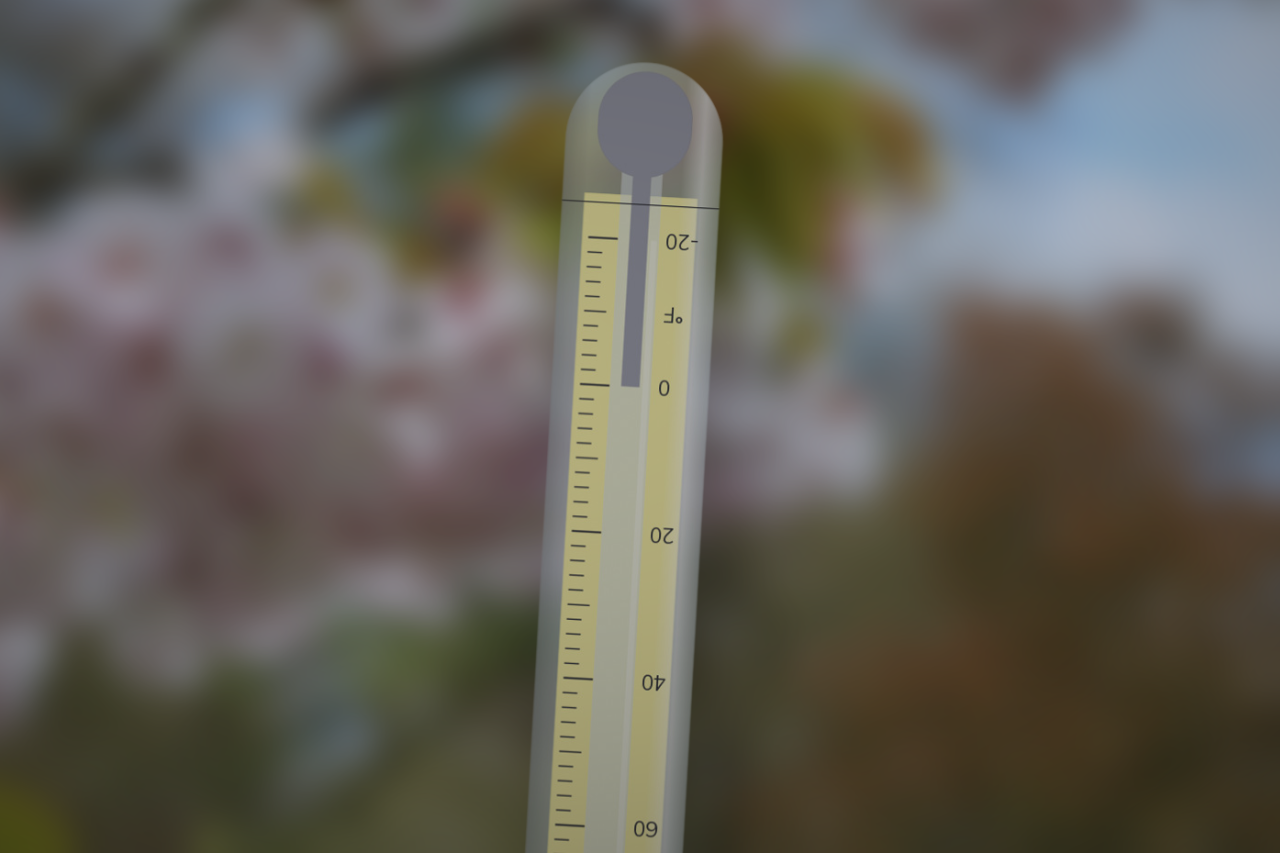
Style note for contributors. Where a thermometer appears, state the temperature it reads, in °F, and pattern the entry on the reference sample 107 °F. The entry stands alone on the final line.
0 °F
